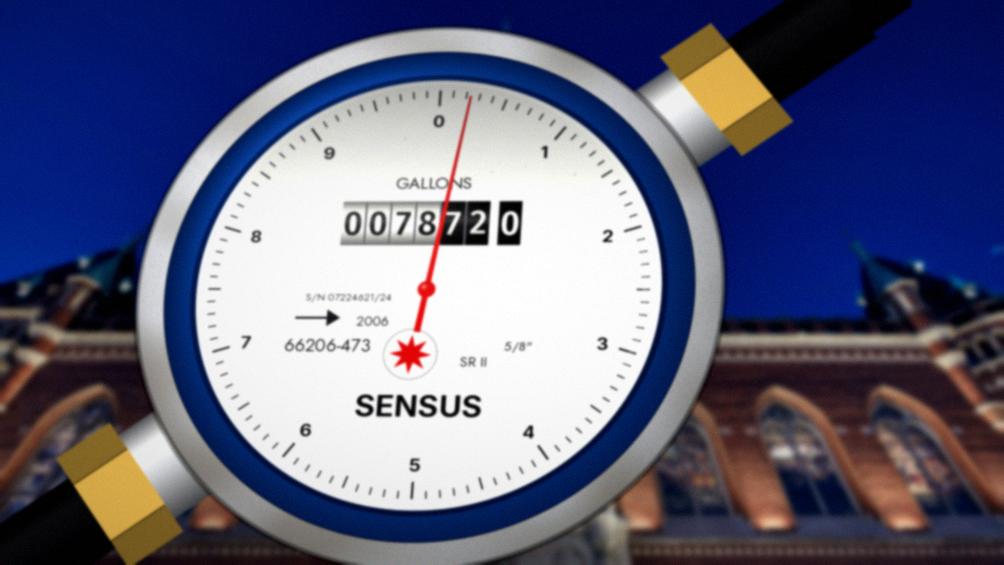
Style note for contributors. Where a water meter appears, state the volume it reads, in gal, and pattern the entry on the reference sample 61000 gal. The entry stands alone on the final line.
78720.2 gal
